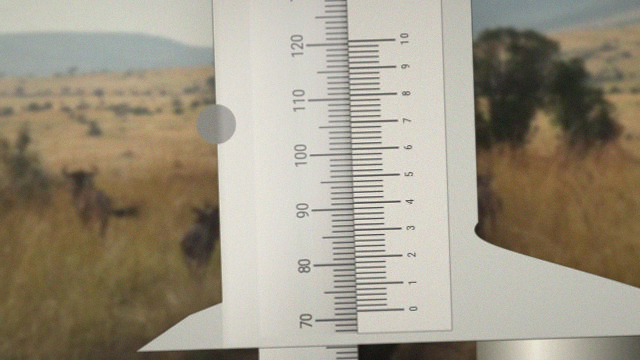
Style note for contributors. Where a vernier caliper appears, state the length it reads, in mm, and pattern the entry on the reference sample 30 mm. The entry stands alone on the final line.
71.5 mm
